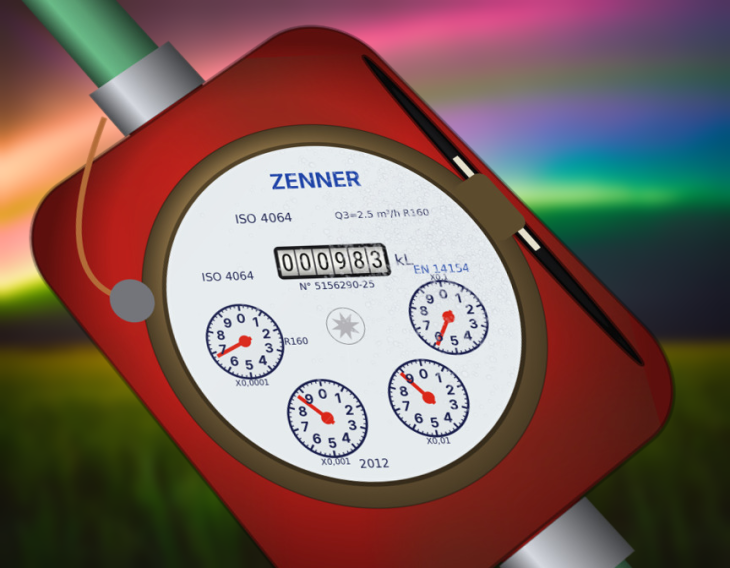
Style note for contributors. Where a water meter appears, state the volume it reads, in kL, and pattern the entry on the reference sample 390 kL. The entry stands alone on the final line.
983.5886 kL
